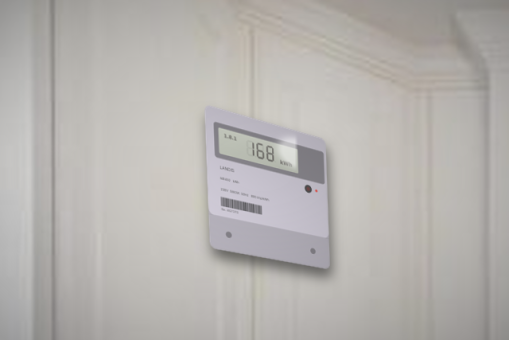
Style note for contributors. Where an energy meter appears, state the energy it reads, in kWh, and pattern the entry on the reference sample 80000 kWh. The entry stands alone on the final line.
168 kWh
